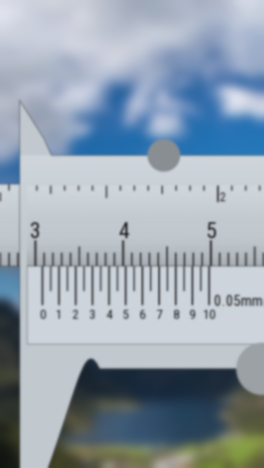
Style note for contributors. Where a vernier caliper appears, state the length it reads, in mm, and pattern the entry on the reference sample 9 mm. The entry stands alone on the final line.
30.8 mm
